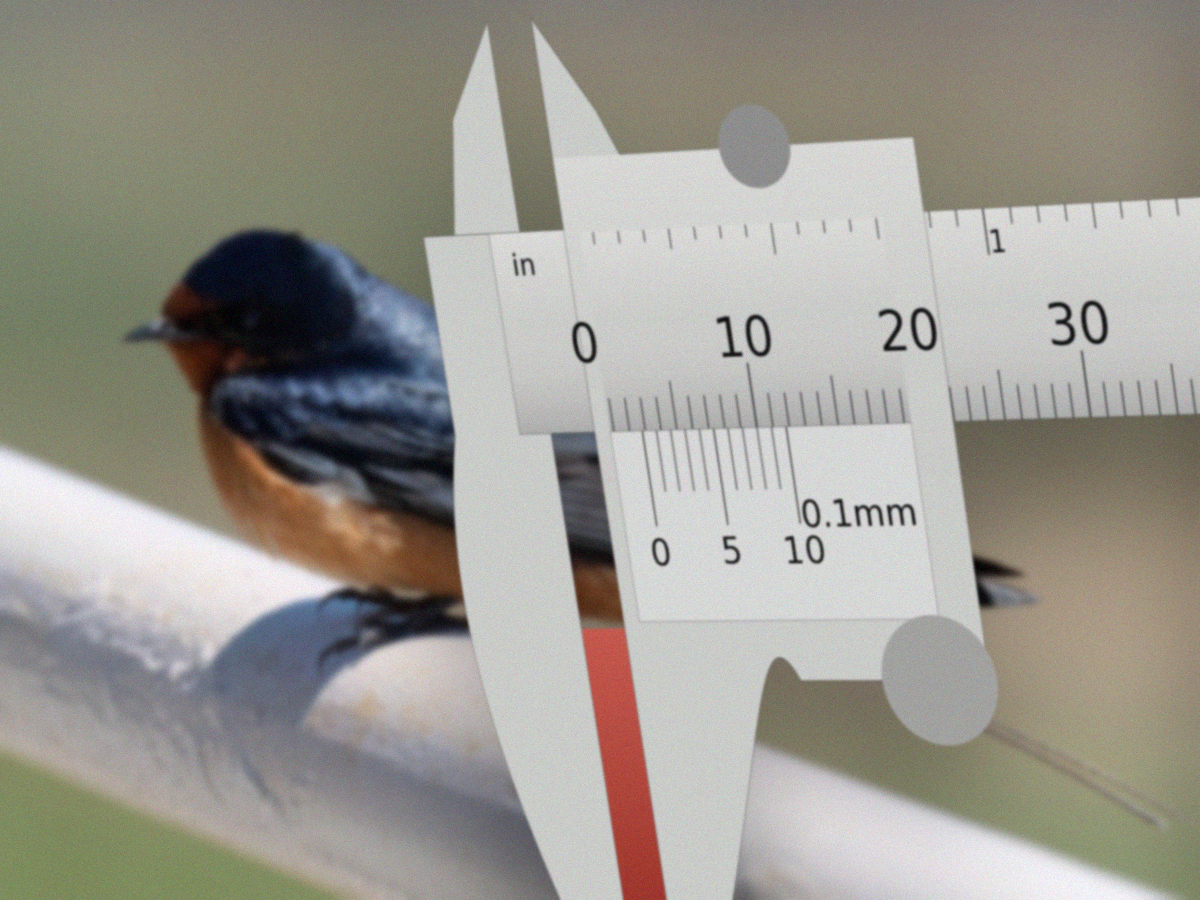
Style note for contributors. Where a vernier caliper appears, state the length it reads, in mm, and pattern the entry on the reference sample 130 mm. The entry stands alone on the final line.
2.8 mm
